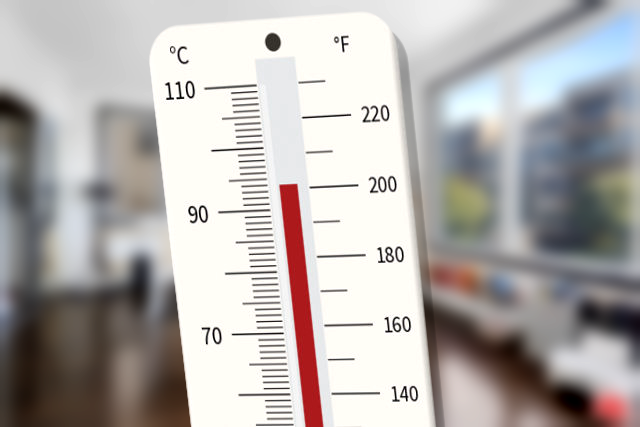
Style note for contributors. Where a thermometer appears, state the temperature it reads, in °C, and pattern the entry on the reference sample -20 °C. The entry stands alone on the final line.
94 °C
